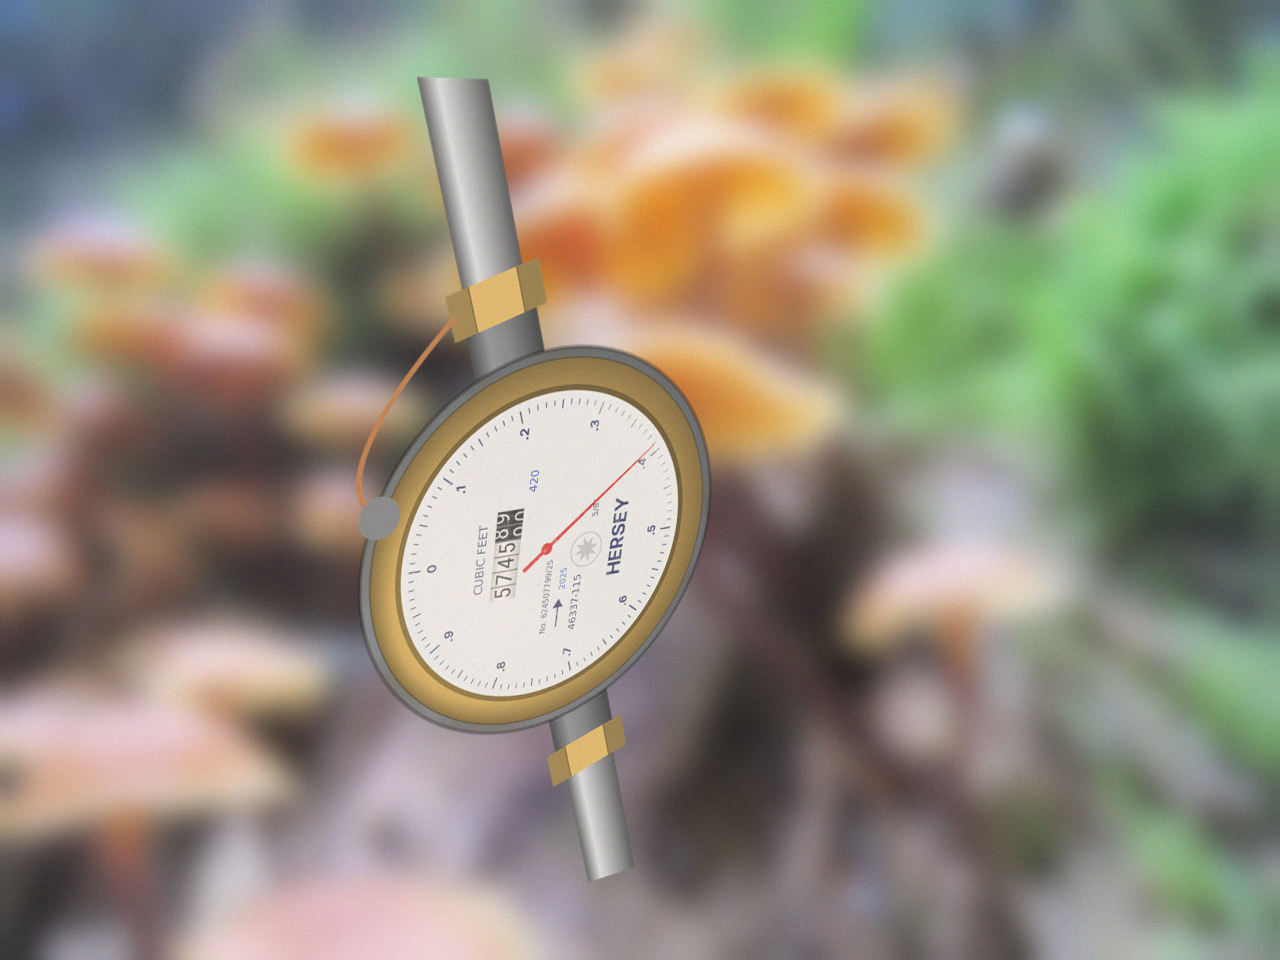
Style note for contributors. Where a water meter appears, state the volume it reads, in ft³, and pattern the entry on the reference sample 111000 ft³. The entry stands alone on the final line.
574589.39 ft³
